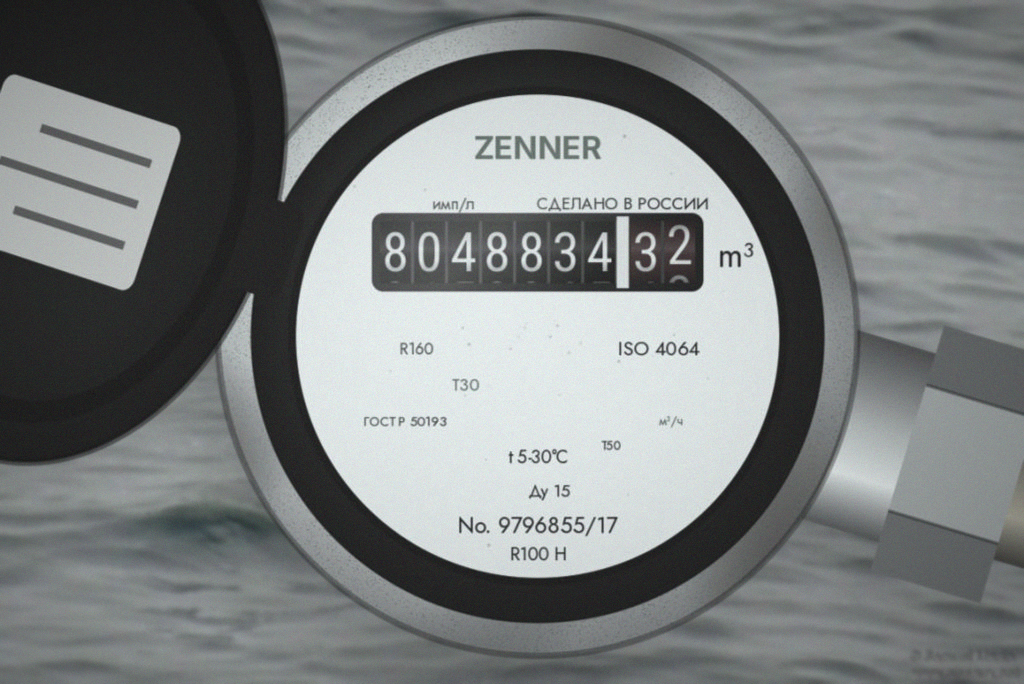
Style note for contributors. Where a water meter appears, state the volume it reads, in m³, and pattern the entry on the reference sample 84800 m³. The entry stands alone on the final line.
8048834.32 m³
